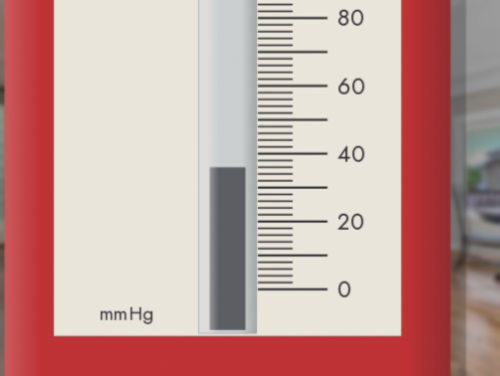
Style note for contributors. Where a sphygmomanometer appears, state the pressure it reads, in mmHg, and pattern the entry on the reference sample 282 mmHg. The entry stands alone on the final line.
36 mmHg
